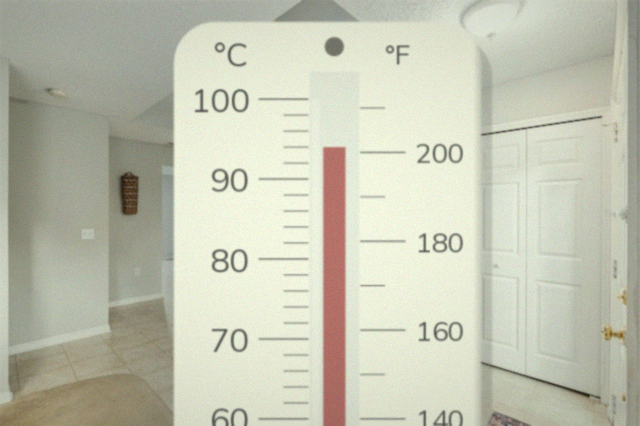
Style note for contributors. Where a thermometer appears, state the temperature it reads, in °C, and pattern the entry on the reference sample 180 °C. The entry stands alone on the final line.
94 °C
